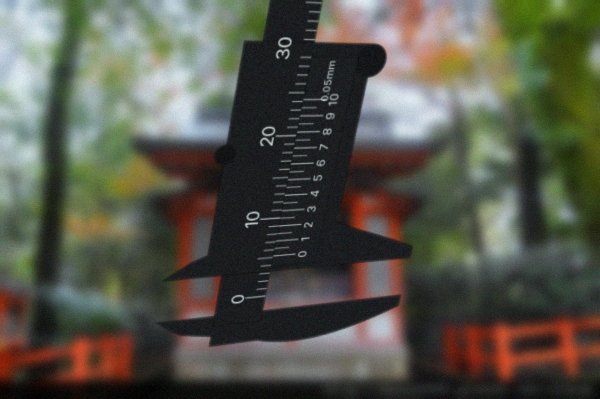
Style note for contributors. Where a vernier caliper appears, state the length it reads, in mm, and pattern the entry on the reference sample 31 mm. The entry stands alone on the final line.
5.2 mm
